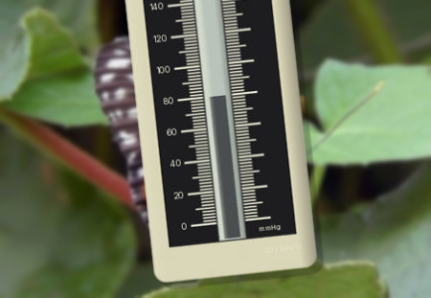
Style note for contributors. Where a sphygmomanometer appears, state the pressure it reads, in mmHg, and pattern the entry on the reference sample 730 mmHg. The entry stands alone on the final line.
80 mmHg
